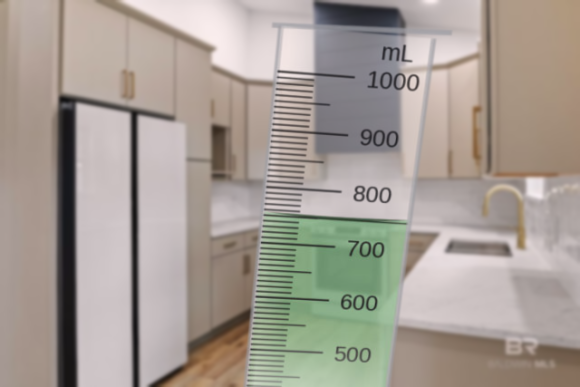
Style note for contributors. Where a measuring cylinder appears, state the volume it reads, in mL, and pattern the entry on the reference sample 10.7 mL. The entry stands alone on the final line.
750 mL
